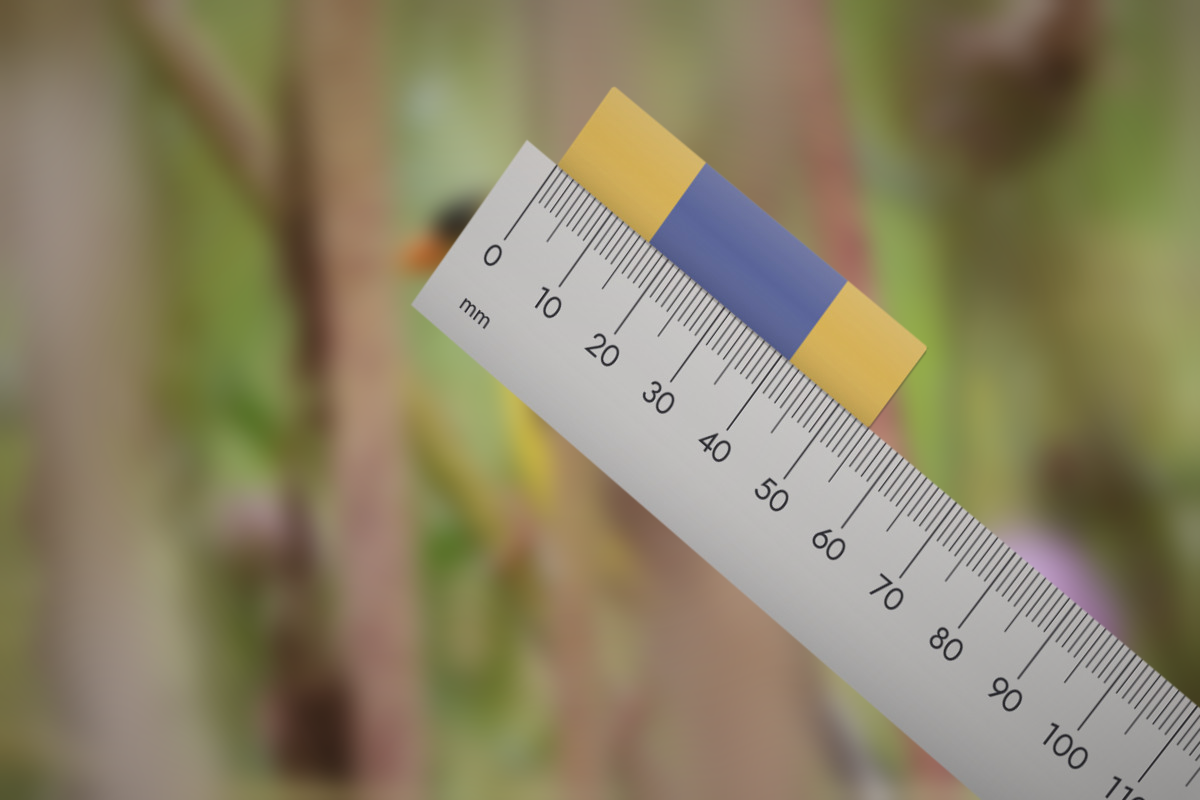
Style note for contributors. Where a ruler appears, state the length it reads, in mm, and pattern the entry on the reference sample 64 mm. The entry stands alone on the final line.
55 mm
